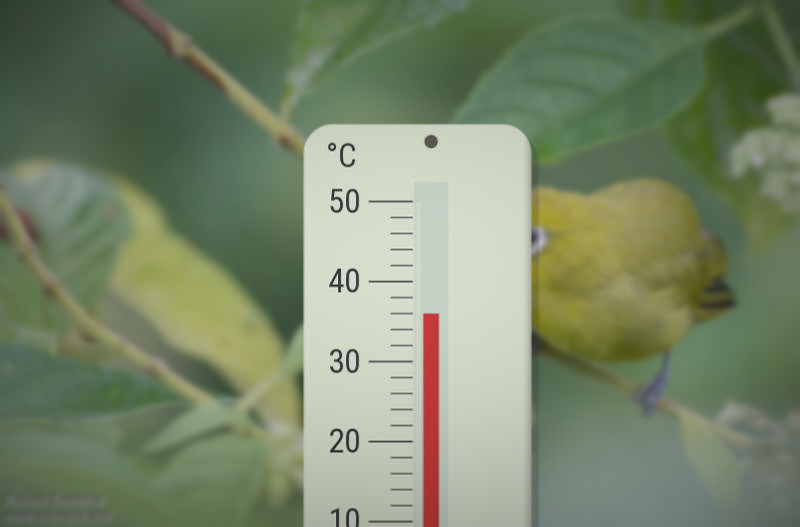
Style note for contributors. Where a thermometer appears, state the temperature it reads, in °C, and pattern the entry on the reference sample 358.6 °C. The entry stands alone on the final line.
36 °C
